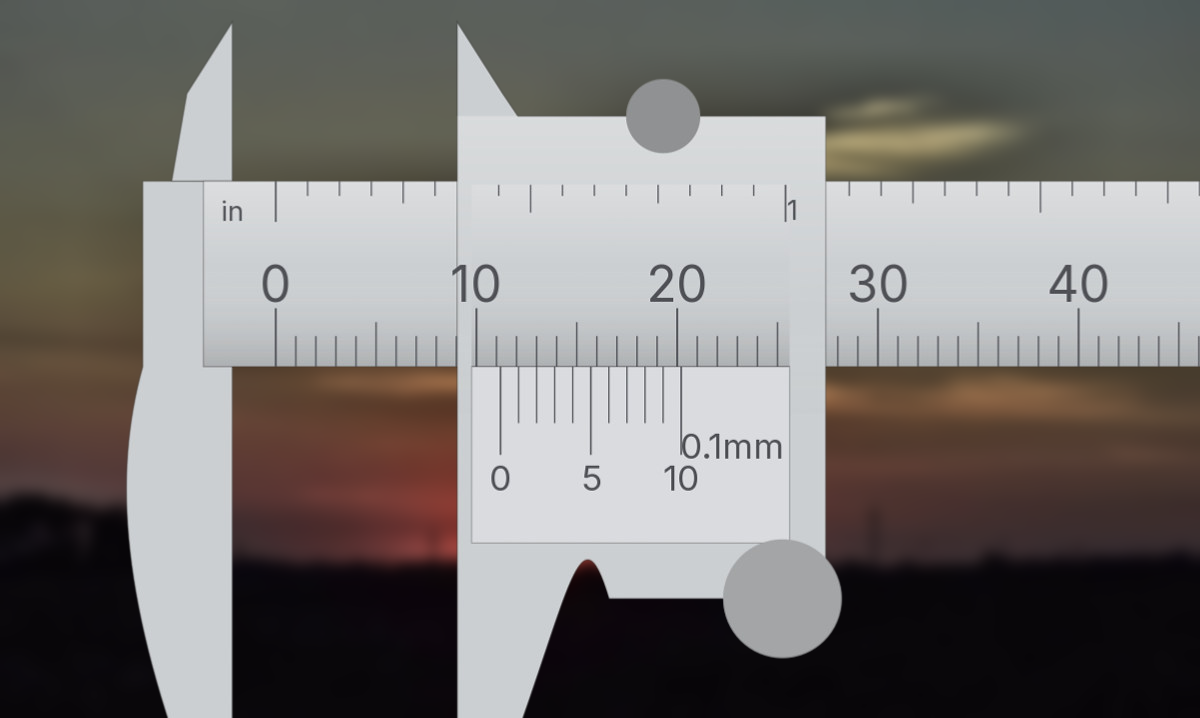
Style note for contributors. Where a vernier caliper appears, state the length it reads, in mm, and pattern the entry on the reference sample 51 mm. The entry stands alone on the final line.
11.2 mm
